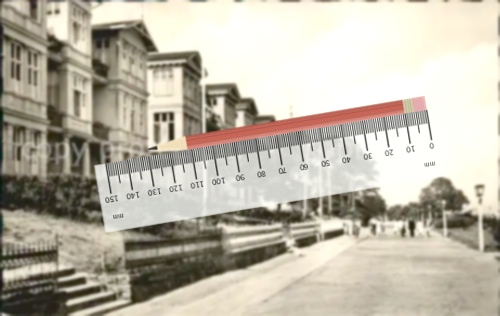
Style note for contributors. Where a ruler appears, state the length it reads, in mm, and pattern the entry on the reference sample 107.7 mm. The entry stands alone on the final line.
130 mm
